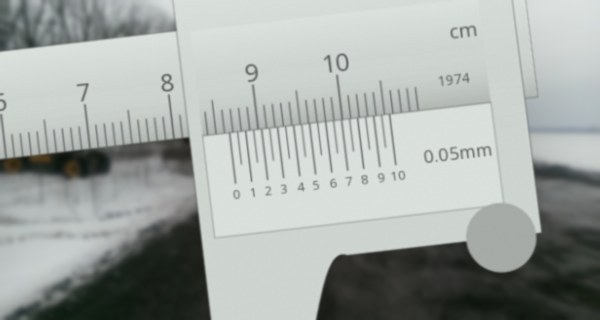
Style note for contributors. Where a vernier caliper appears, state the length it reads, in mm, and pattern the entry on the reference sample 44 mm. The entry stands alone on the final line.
86.6 mm
